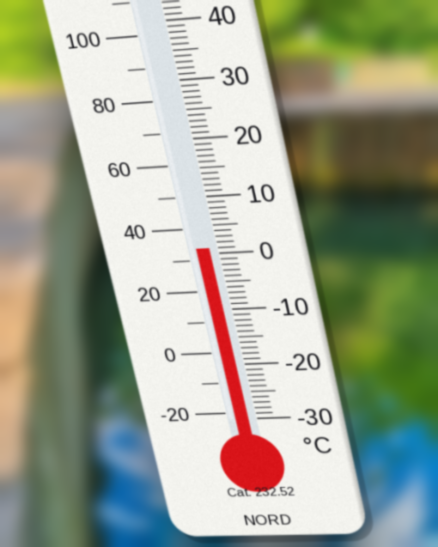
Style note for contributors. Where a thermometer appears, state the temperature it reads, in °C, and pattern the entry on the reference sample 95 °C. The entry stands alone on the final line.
1 °C
